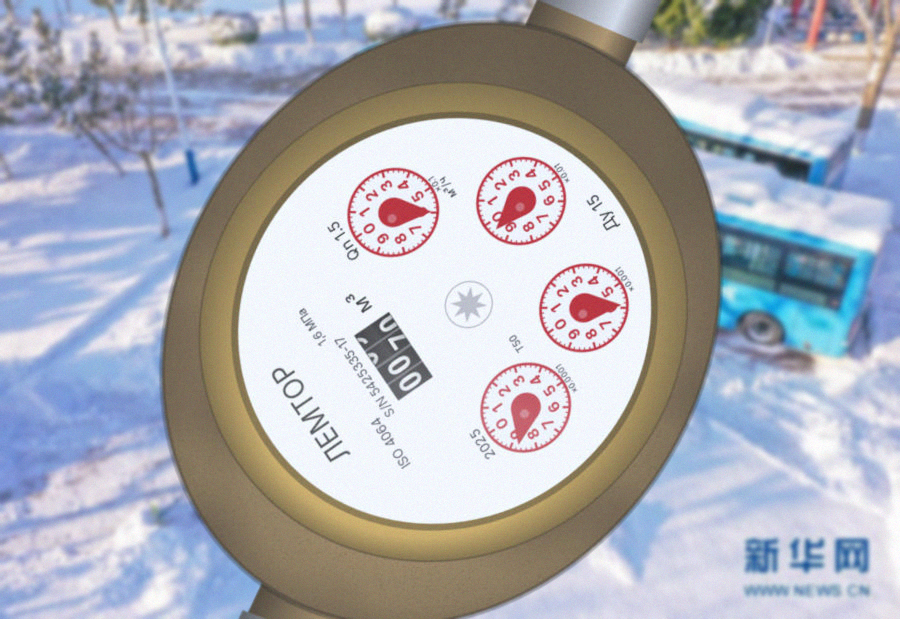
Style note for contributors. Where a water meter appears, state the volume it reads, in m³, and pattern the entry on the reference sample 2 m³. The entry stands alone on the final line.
69.5958 m³
